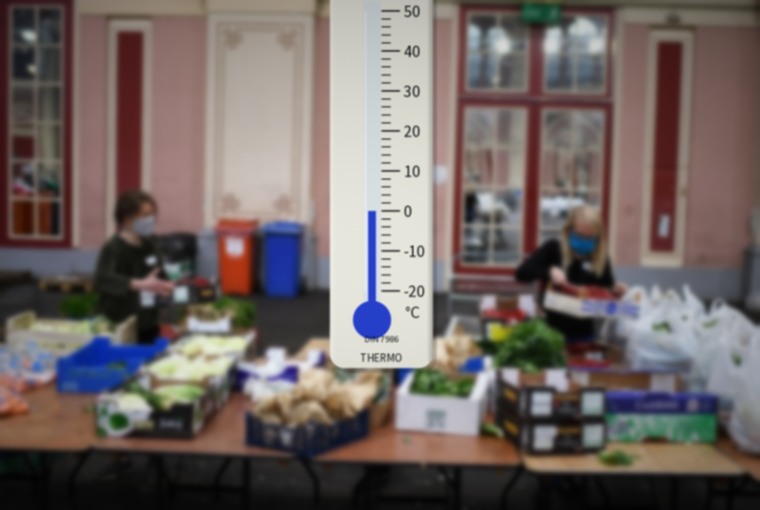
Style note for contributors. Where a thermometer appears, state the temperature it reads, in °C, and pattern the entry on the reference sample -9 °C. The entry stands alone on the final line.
0 °C
